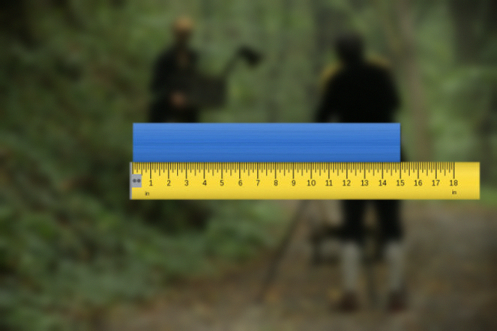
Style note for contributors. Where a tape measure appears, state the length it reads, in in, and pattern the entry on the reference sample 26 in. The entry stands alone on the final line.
15 in
